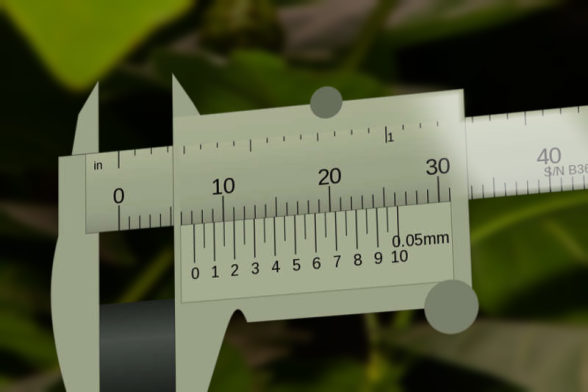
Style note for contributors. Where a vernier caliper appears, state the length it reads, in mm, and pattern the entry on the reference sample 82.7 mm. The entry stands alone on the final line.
7.2 mm
